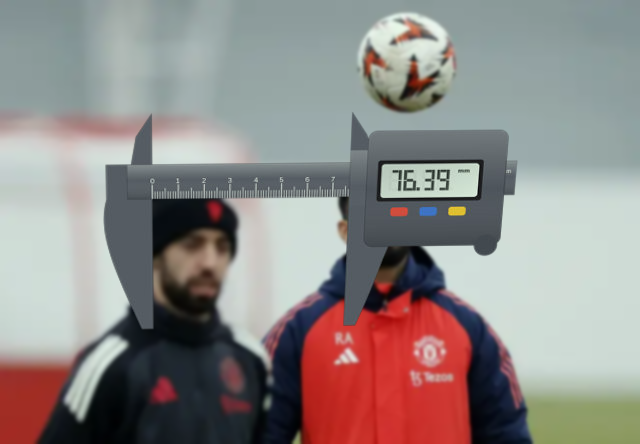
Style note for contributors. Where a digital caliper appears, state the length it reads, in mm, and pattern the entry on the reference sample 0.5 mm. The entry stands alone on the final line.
76.39 mm
